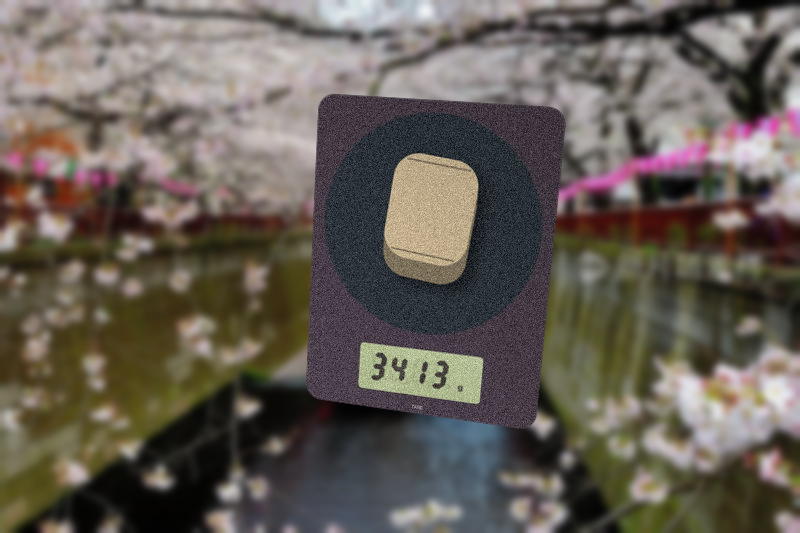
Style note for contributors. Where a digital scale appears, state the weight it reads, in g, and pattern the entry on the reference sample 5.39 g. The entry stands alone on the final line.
3413 g
